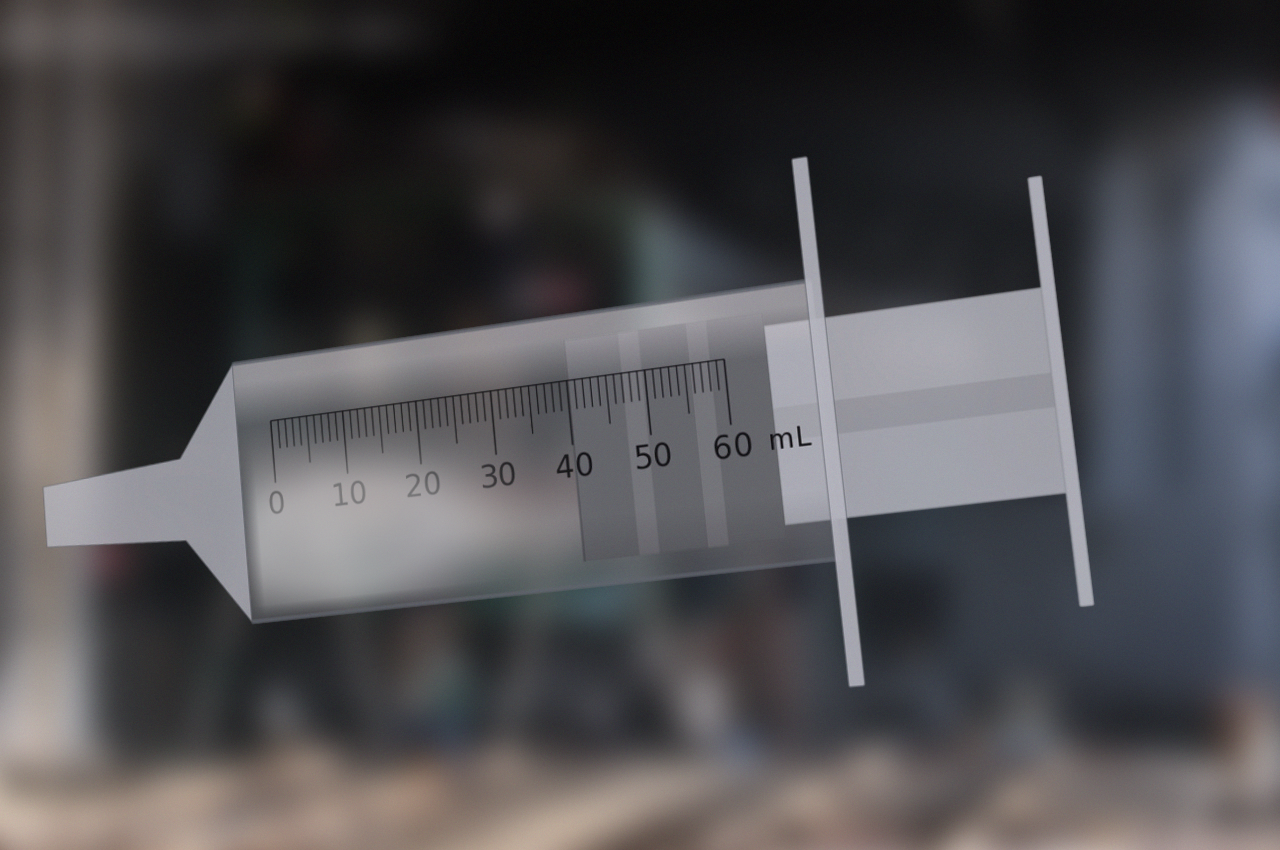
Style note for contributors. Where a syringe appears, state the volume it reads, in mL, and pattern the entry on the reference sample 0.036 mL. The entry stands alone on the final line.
40 mL
